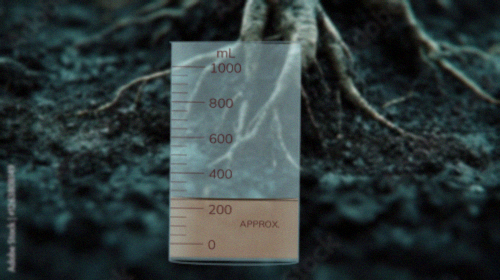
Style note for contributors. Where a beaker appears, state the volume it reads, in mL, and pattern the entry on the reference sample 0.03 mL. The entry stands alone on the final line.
250 mL
